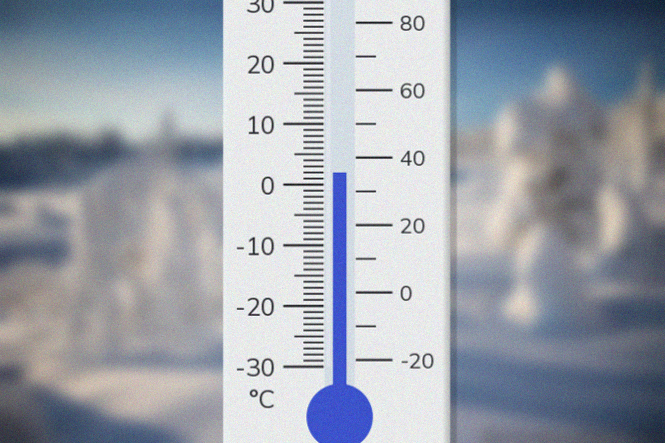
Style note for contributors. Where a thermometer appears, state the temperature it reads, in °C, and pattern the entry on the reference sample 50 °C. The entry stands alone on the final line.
2 °C
